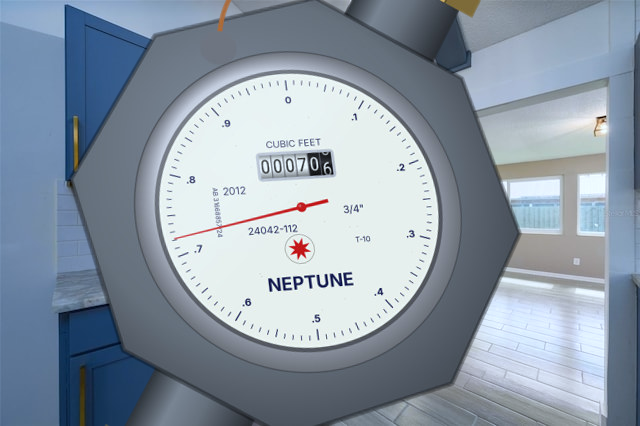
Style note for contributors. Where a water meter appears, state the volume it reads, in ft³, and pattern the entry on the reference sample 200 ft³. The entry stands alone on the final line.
705.72 ft³
